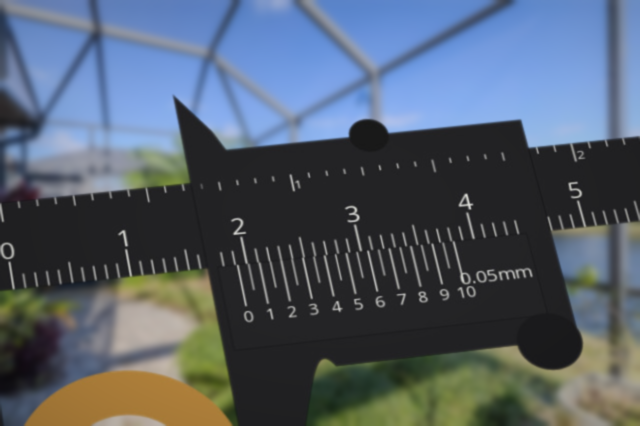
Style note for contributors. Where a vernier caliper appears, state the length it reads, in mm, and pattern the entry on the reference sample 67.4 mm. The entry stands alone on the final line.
19.2 mm
